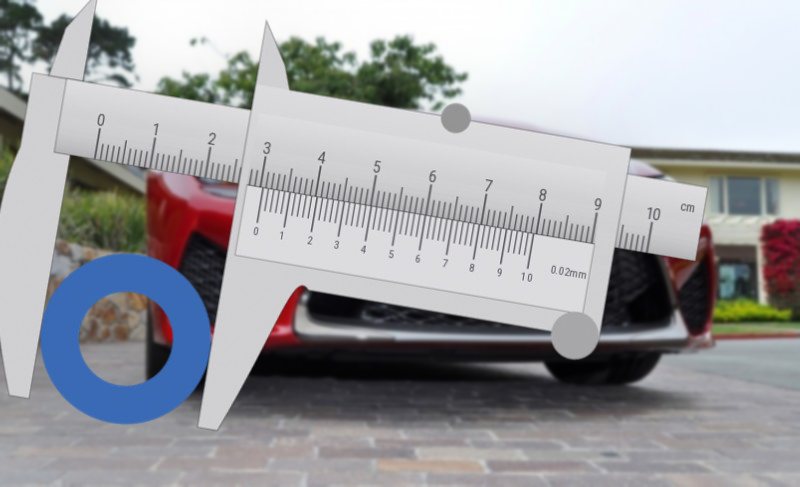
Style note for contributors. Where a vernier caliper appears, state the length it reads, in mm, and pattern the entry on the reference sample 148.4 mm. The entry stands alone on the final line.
30.5 mm
